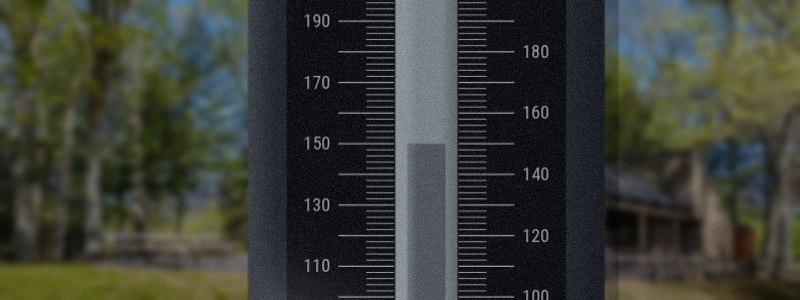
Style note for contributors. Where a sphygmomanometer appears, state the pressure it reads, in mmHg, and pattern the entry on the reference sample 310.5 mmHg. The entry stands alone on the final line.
150 mmHg
